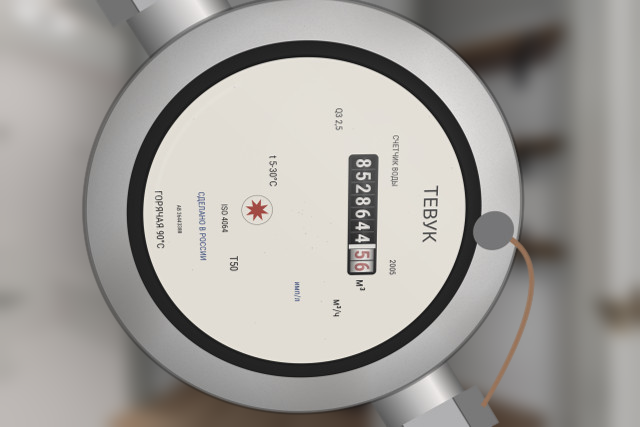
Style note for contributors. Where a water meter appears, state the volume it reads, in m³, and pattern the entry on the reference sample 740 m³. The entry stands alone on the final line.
8528644.56 m³
